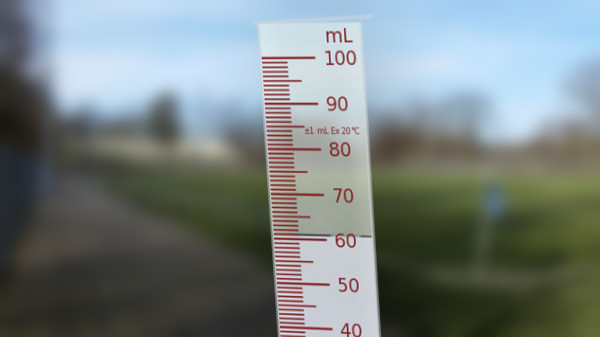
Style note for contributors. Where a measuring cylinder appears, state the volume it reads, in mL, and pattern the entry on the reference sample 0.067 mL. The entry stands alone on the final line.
61 mL
